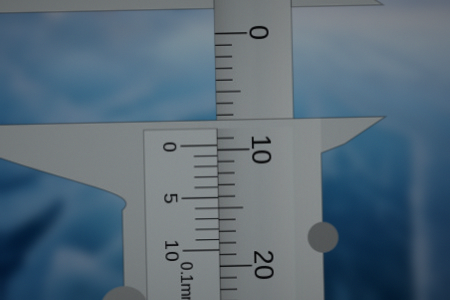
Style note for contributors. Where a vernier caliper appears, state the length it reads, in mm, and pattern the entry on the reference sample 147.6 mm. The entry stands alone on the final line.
9.6 mm
